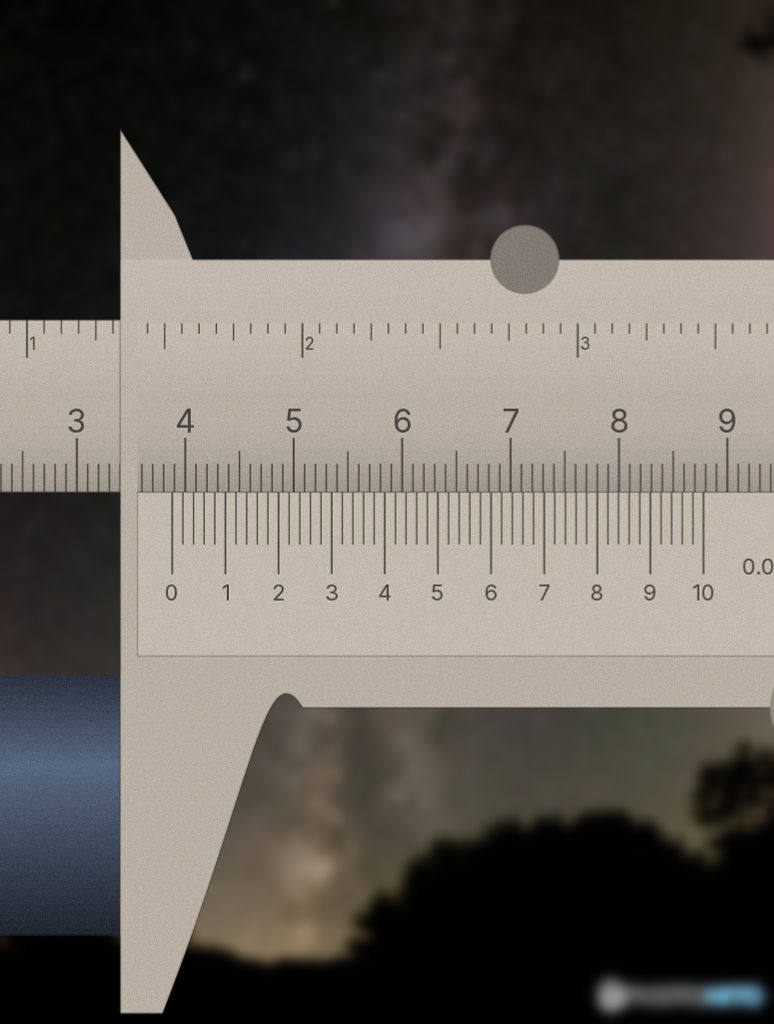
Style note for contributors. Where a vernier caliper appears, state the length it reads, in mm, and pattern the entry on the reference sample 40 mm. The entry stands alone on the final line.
38.8 mm
